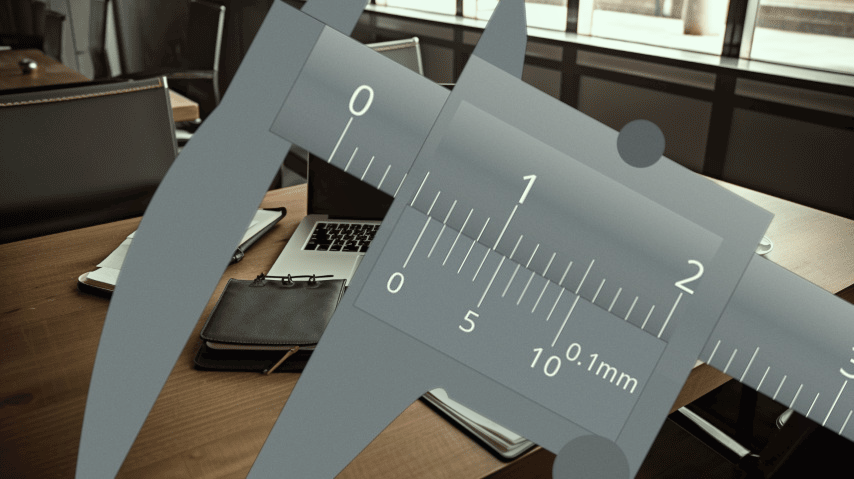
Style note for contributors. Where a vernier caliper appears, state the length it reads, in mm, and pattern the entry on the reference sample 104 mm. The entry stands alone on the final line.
6.2 mm
